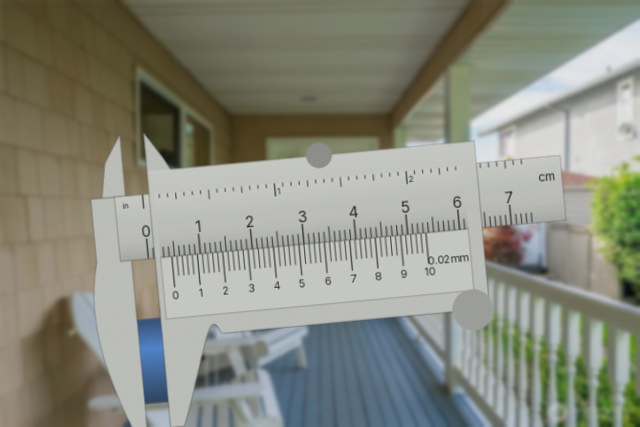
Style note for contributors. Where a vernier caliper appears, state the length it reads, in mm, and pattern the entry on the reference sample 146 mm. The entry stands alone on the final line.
4.5 mm
